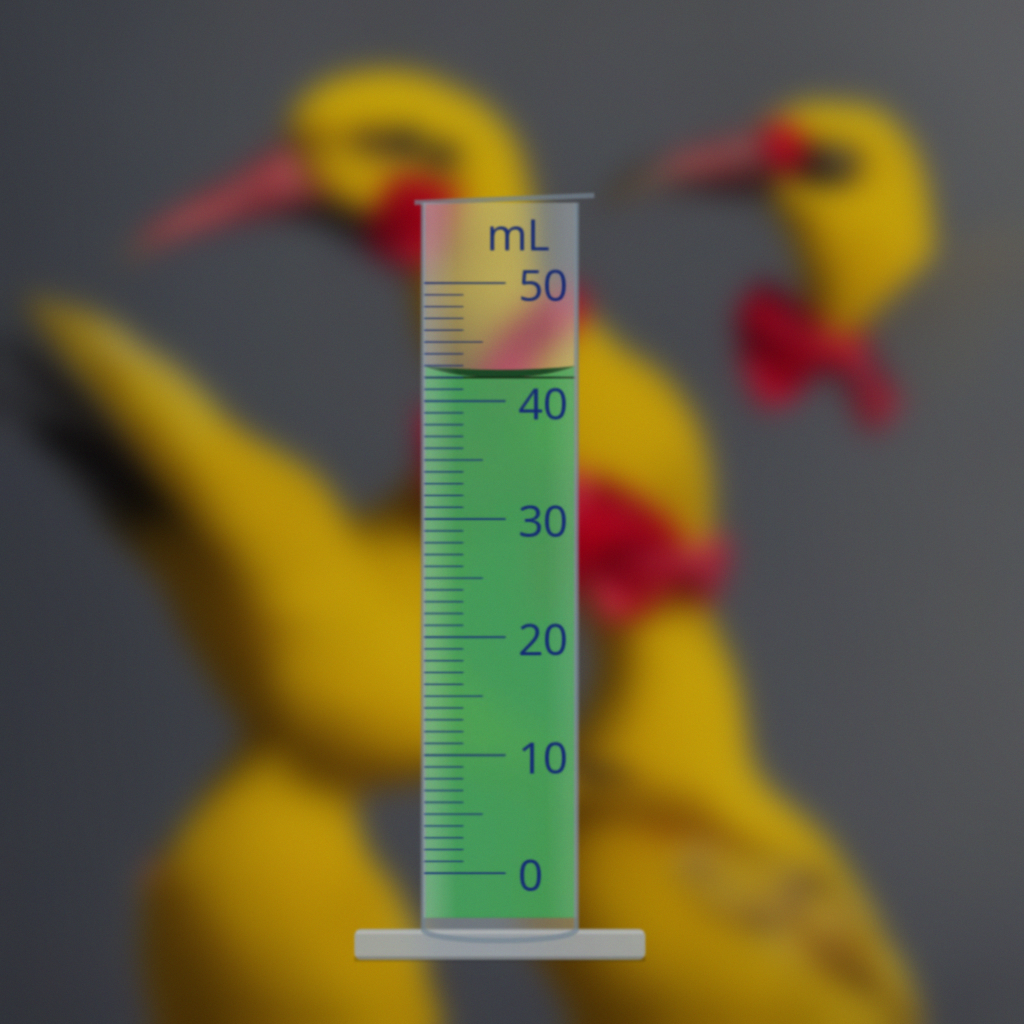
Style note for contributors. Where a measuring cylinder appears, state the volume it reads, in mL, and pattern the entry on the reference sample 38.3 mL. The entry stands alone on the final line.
42 mL
